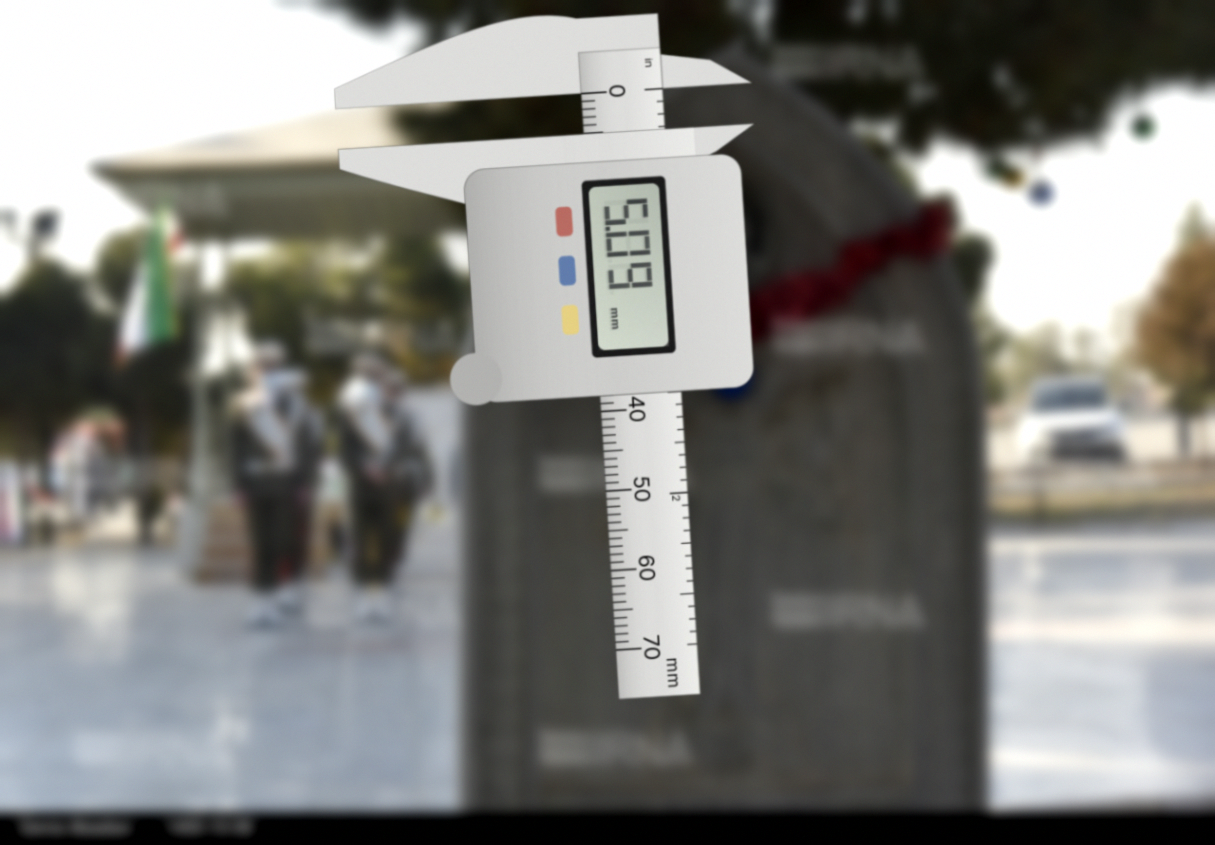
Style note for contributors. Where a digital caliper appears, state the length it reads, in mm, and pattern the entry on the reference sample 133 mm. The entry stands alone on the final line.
5.09 mm
